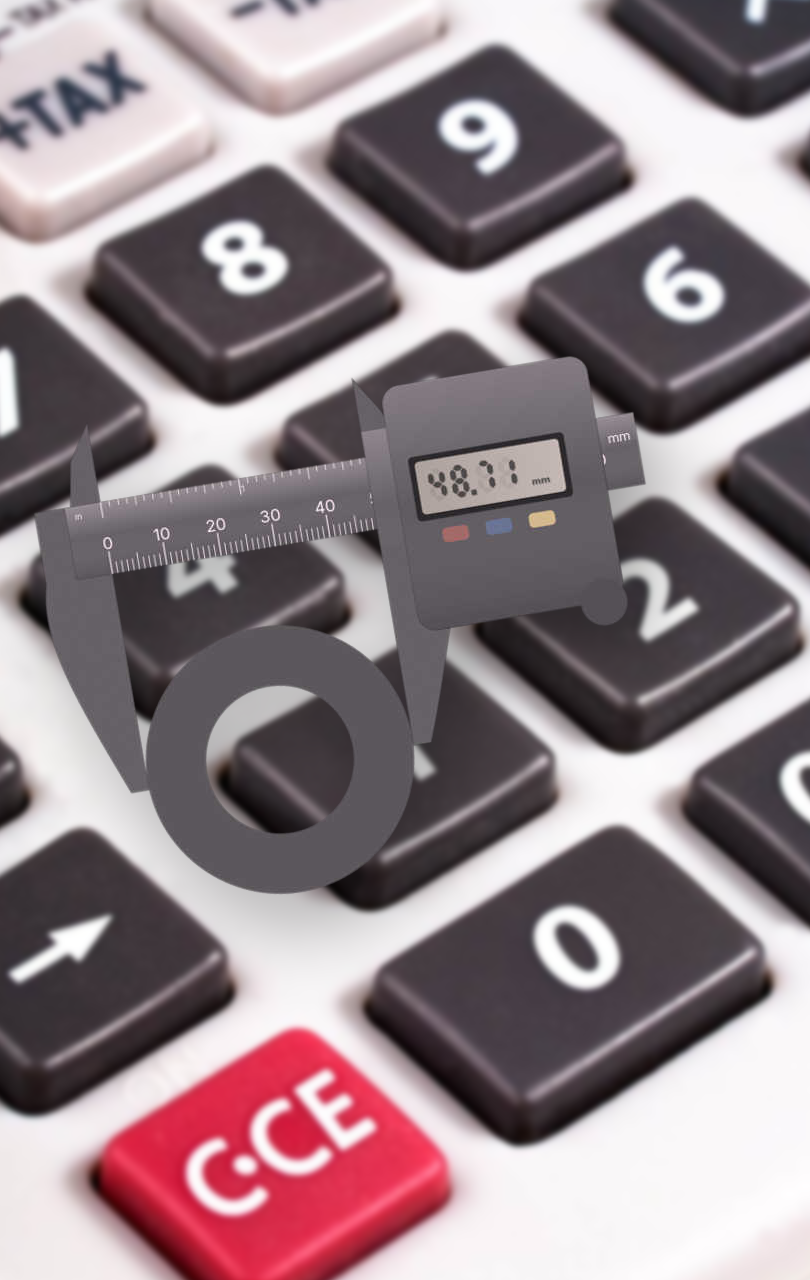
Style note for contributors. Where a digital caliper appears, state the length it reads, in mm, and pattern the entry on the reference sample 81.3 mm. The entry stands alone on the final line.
48.71 mm
